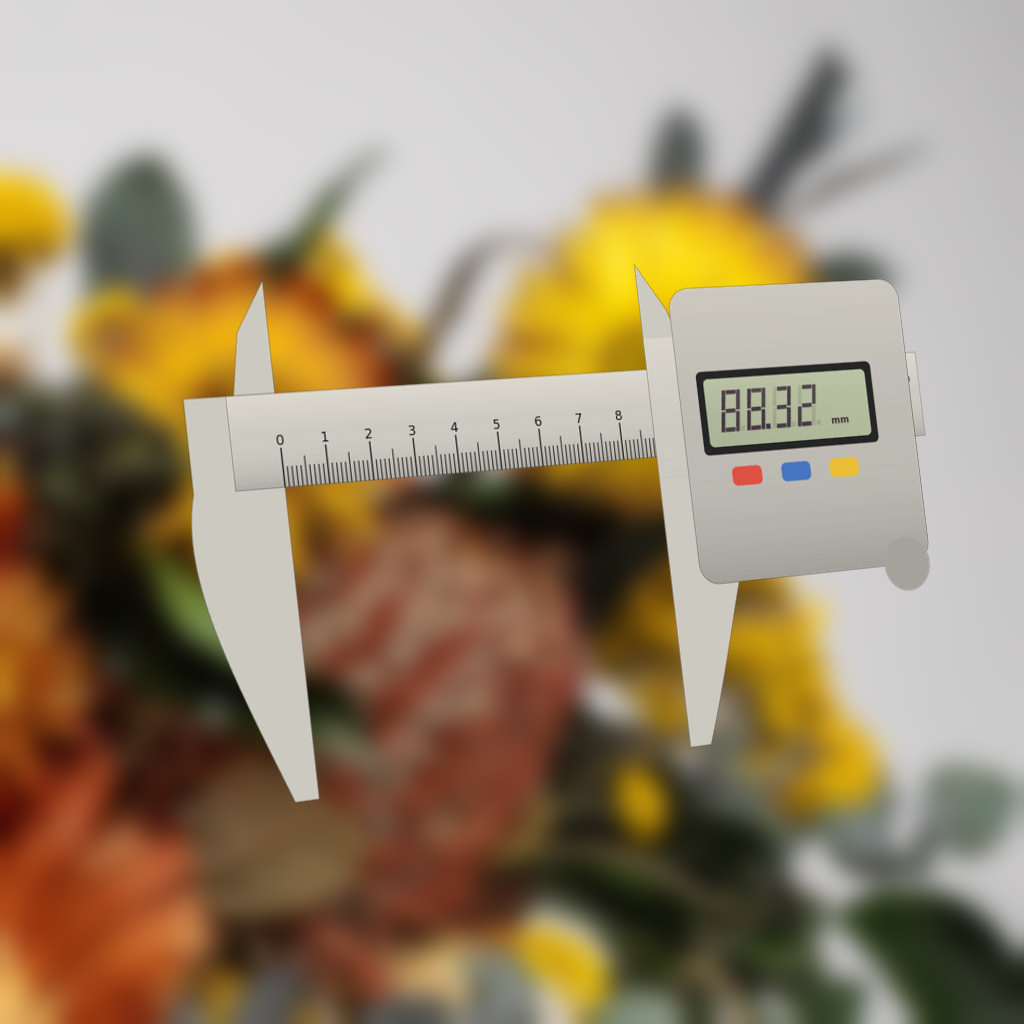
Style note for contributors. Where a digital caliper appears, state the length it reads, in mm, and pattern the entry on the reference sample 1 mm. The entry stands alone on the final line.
88.32 mm
